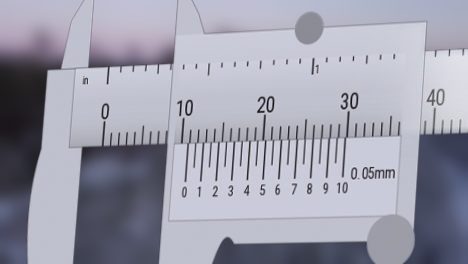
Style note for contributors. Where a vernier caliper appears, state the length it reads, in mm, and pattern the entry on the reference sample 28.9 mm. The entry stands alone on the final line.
10.8 mm
